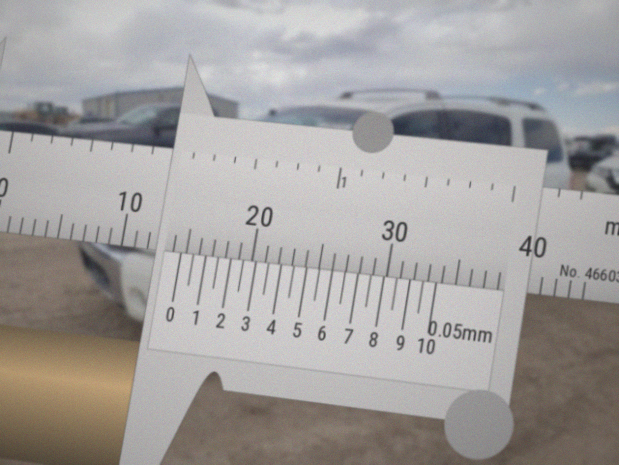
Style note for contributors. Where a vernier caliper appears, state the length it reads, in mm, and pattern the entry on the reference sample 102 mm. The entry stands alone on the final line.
14.6 mm
